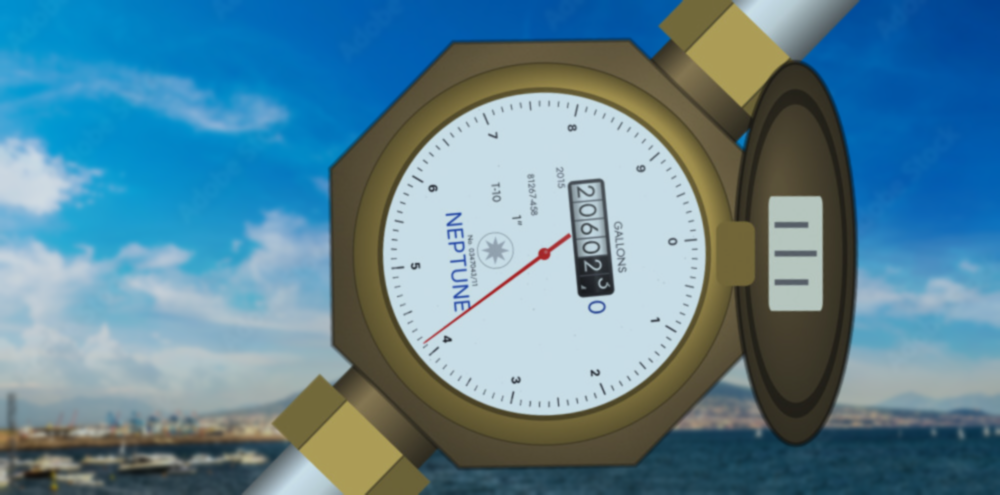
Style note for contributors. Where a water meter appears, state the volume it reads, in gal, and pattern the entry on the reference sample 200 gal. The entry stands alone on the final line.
2060234.1 gal
